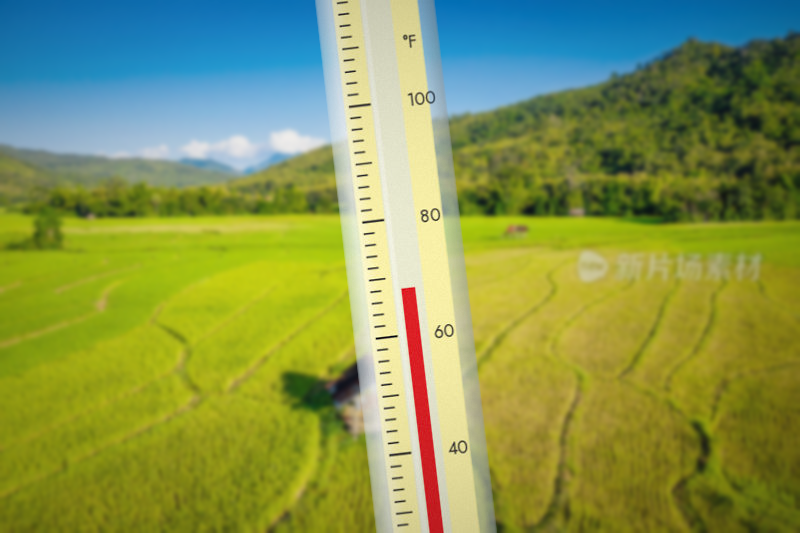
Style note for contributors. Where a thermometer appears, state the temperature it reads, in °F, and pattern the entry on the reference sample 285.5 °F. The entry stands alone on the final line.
68 °F
